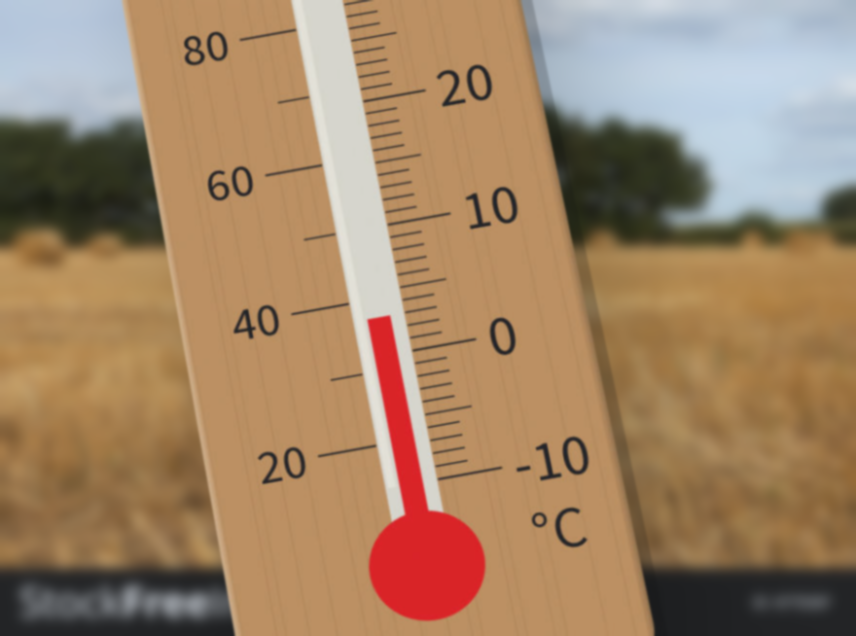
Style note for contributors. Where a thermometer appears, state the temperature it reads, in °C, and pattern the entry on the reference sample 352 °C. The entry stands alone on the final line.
3 °C
